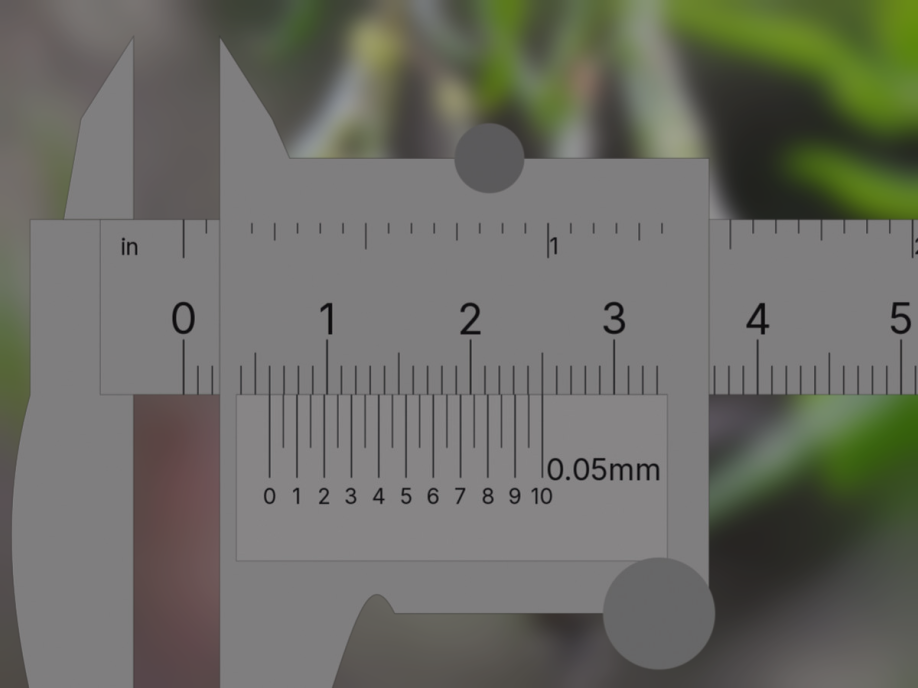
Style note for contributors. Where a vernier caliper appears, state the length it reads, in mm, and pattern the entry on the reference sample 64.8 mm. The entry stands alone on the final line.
6.0 mm
